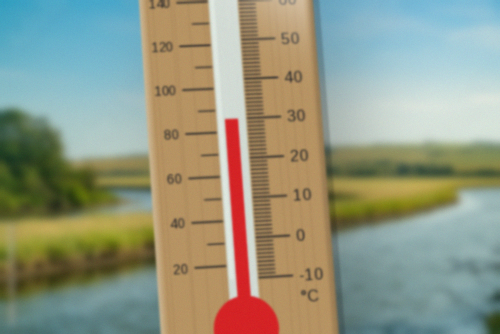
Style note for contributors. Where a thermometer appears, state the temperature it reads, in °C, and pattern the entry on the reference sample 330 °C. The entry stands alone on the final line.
30 °C
